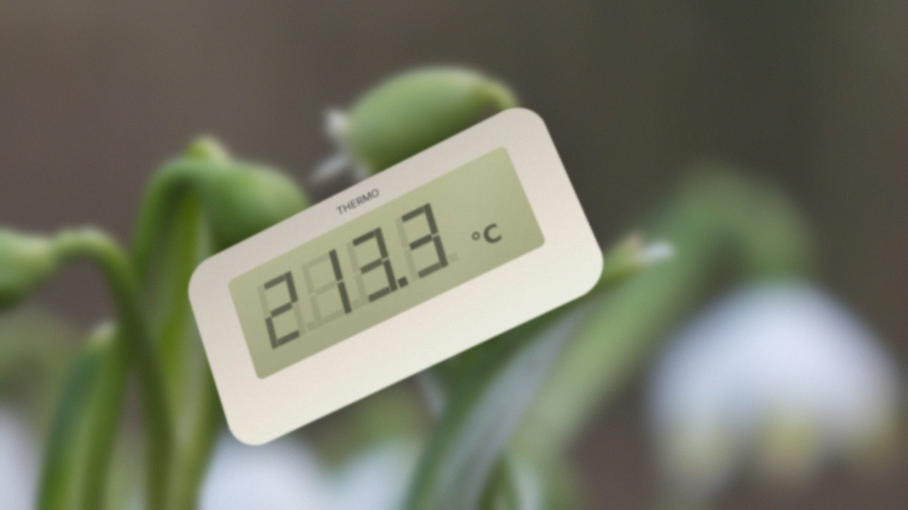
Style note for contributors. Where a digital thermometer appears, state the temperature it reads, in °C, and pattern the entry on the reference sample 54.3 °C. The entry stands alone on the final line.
213.3 °C
